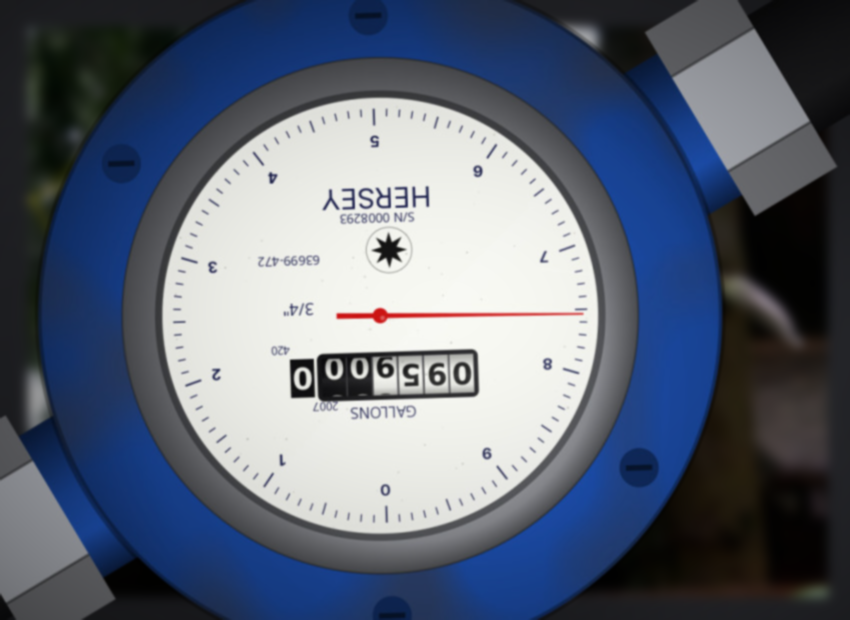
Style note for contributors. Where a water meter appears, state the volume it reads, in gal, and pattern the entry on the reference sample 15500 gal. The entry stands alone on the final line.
958997.5 gal
